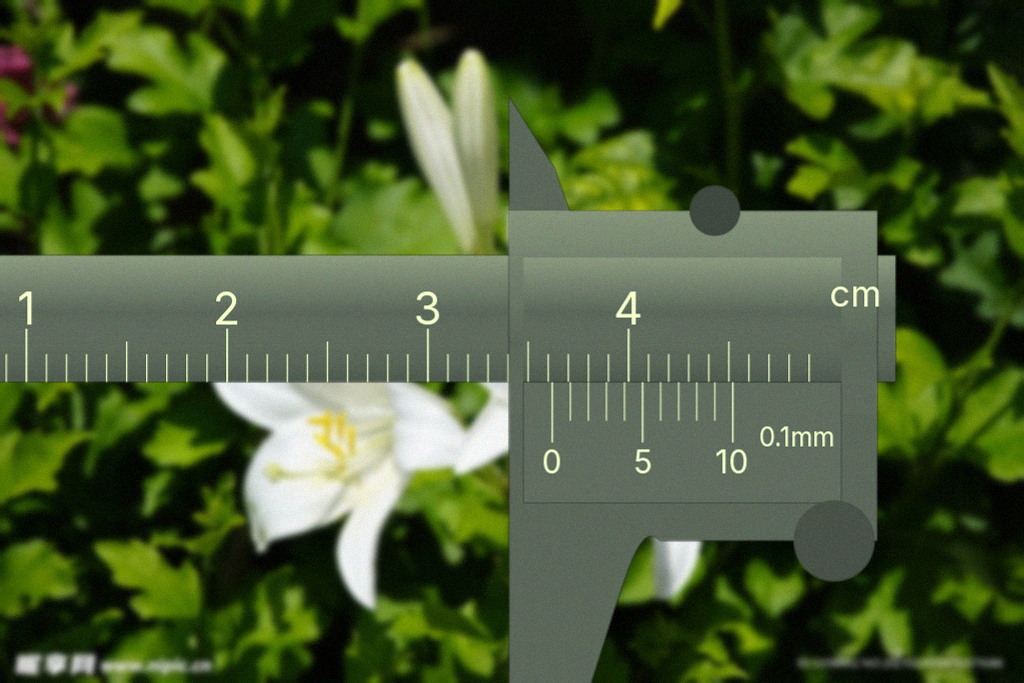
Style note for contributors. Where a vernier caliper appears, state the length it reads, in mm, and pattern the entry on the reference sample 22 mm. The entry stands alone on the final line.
36.2 mm
